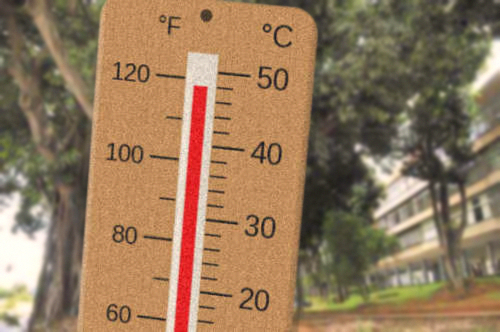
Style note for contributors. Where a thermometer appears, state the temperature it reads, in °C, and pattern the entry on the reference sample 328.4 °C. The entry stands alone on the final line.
48 °C
